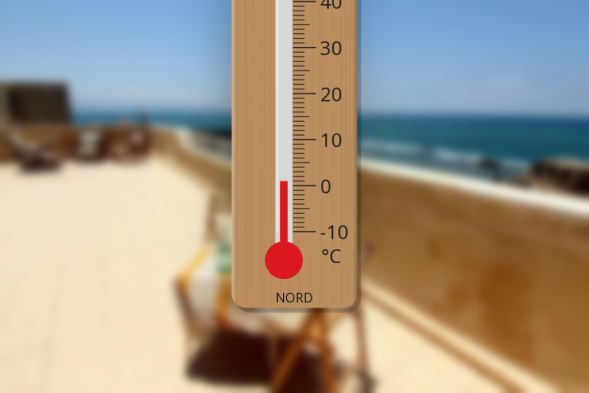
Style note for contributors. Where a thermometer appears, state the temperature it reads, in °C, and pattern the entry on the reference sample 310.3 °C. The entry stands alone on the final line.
1 °C
